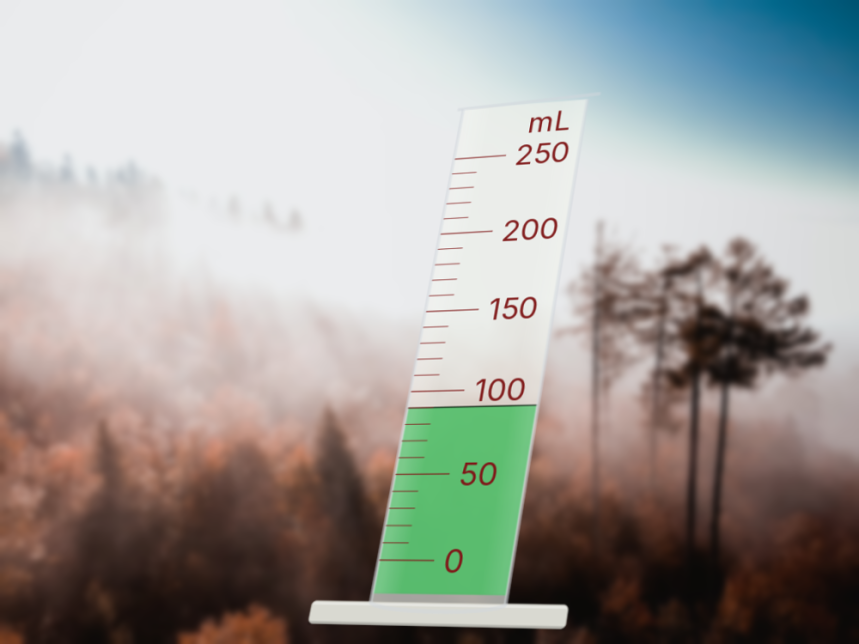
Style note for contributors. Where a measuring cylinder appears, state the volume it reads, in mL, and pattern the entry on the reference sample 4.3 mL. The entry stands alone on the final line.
90 mL
